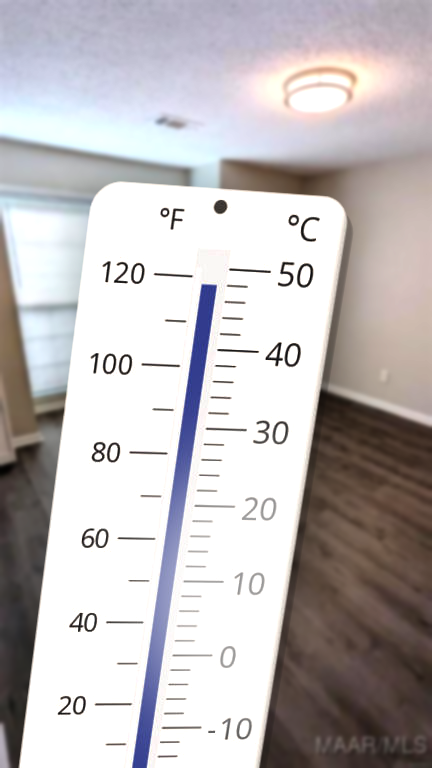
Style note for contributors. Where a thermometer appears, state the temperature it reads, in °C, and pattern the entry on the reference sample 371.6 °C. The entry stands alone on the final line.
48 °C
